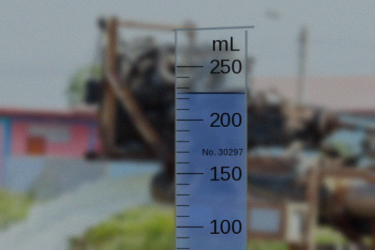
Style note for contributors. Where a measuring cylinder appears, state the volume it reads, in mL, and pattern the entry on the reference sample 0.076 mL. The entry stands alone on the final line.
225 mL
